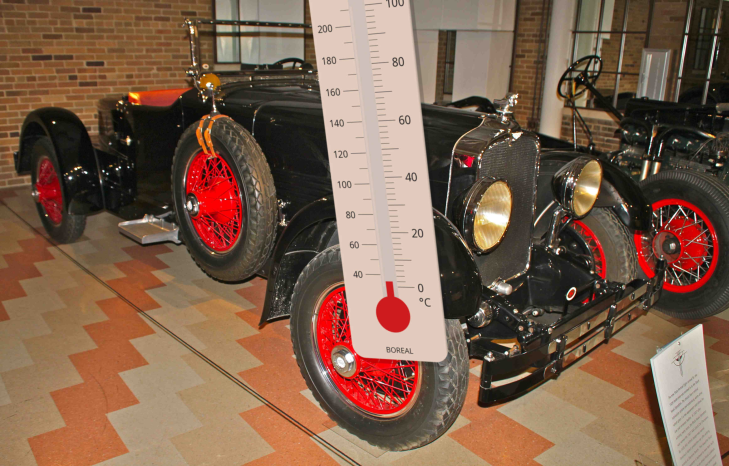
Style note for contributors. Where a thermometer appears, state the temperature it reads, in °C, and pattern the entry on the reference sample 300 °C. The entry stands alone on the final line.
2 °C
